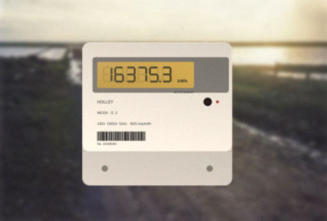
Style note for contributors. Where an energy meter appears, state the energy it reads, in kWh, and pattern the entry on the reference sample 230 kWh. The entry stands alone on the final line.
16375.3 kWh
